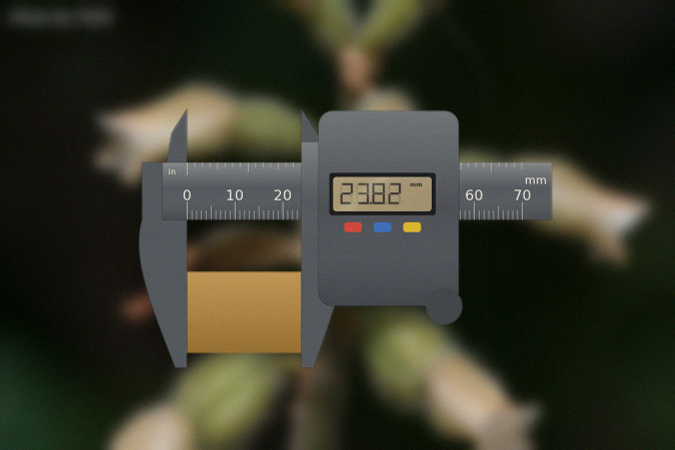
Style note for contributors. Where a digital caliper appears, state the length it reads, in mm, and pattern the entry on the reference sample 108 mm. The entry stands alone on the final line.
23.82 mm
